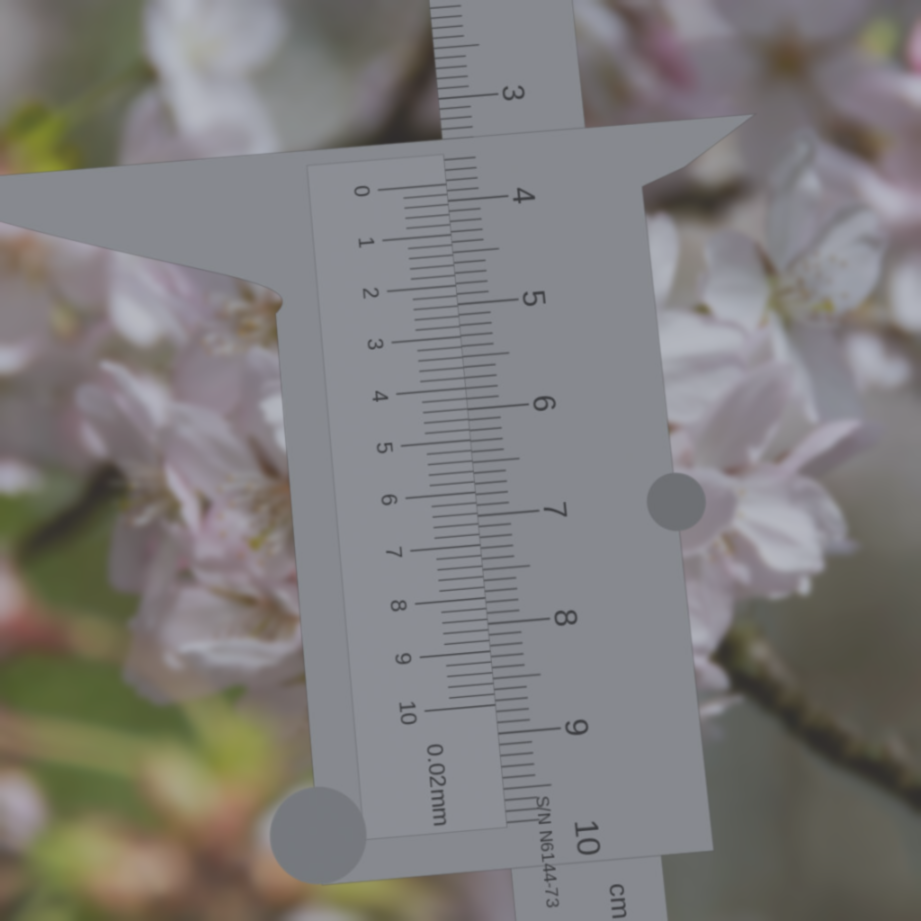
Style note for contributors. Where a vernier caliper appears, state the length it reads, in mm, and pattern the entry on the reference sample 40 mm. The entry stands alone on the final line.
38.4 mm
